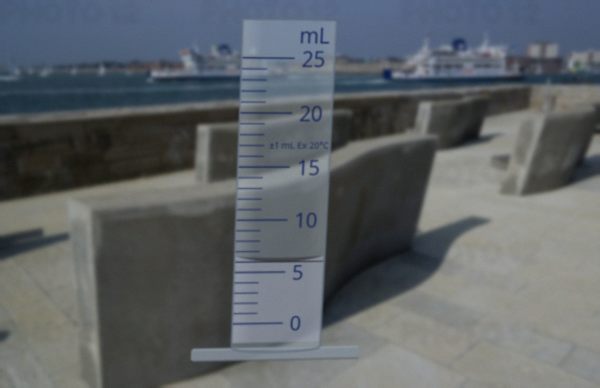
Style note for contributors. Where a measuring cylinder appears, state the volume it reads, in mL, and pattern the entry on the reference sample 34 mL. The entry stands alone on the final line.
6 mL
